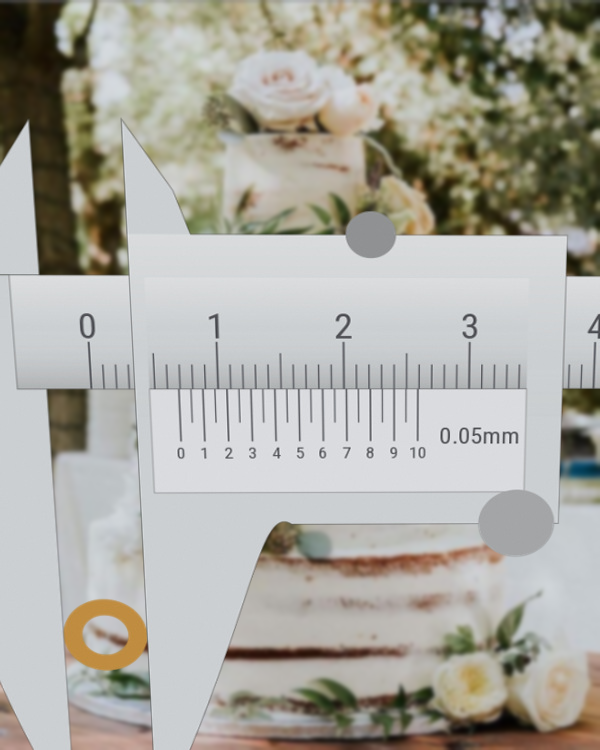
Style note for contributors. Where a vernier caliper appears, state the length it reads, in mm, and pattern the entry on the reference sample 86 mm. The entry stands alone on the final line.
6.9 mm
